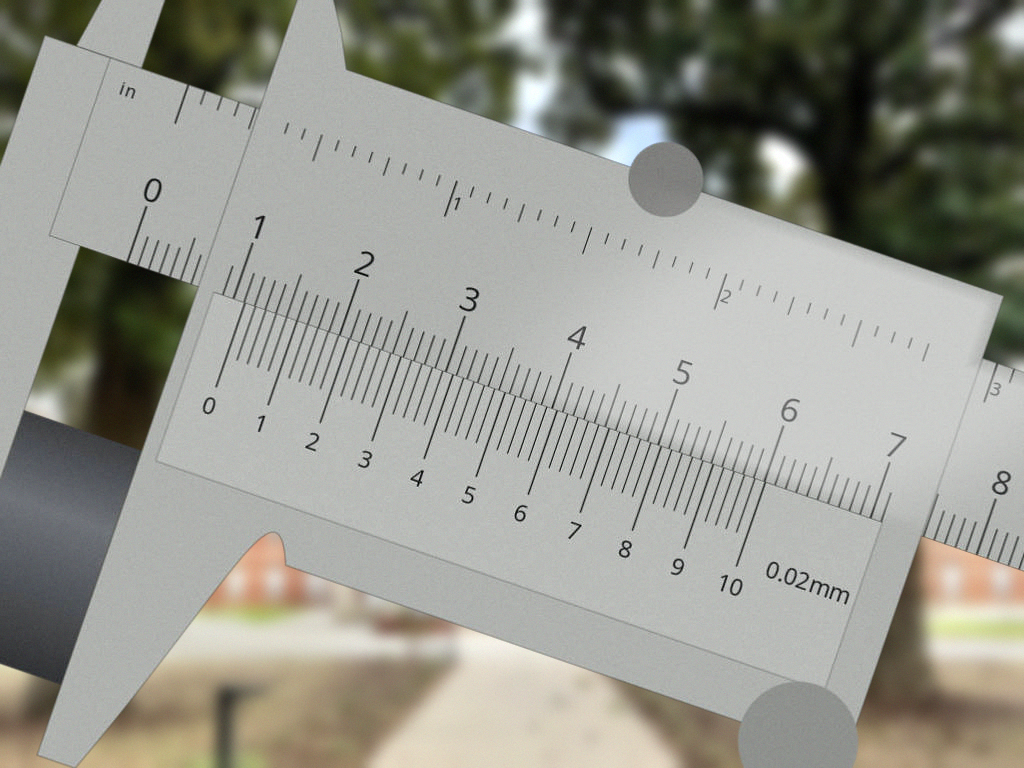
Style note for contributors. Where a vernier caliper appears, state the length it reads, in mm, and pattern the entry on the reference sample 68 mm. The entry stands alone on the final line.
11.1 mm
